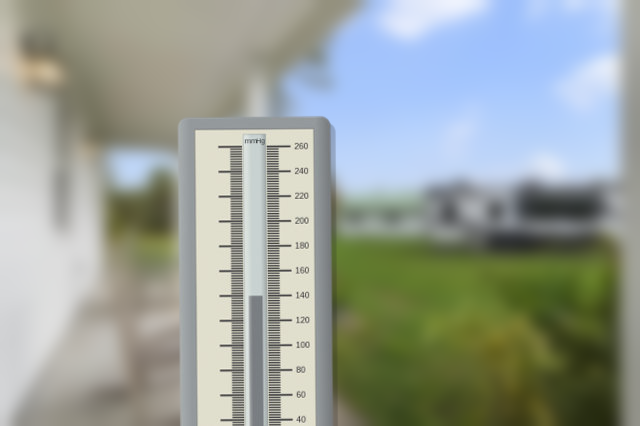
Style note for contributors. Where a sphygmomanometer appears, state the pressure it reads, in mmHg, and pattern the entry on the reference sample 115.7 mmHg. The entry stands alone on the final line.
140 mmHg
